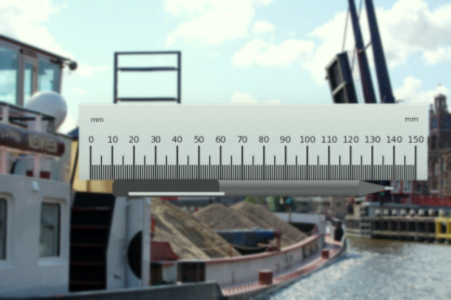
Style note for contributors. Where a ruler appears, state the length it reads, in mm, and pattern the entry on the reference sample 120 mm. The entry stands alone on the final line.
130 mm
